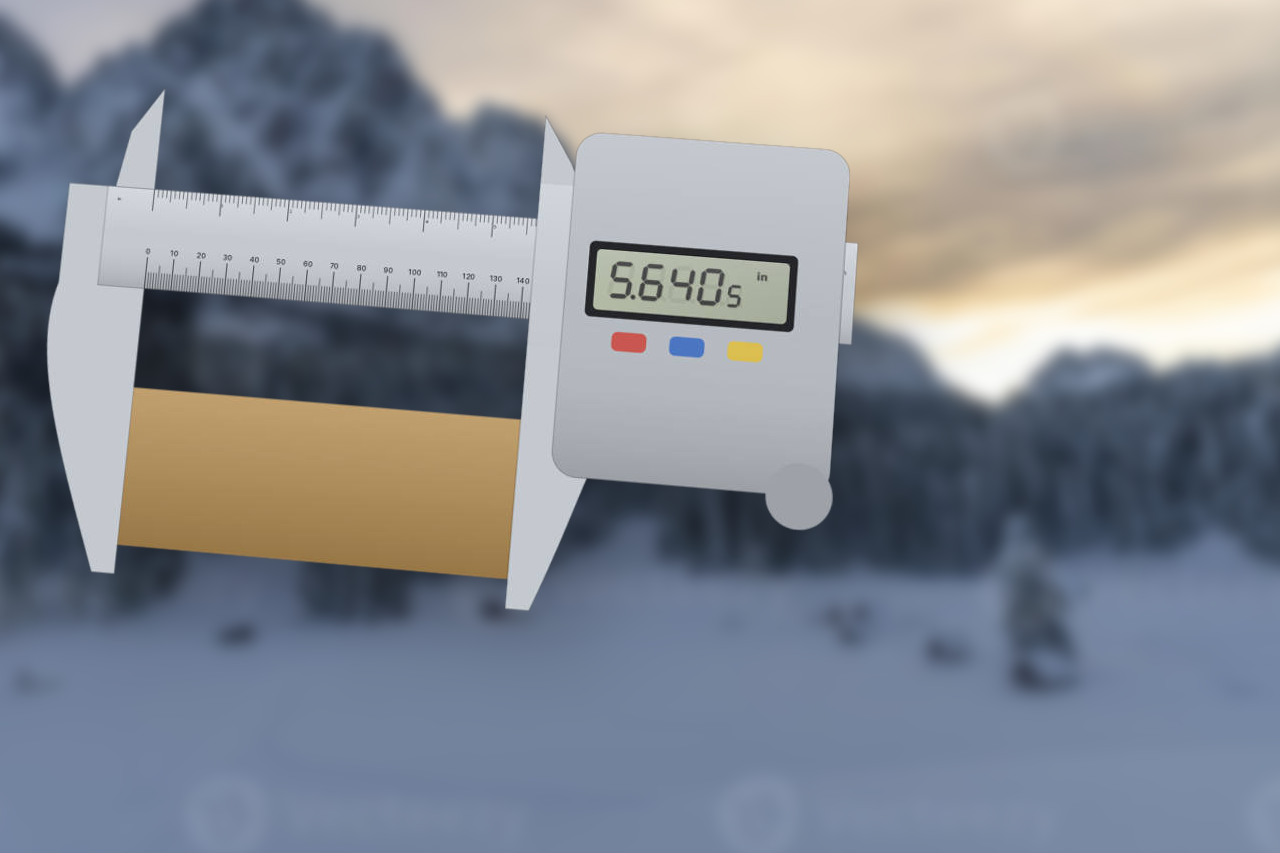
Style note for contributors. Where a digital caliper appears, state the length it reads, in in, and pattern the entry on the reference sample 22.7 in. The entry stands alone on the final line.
5.6405 in
